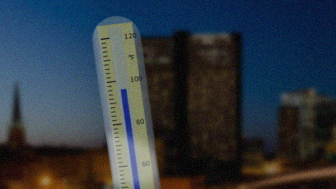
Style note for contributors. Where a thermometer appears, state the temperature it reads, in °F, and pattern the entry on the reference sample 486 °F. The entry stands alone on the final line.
96 °F
